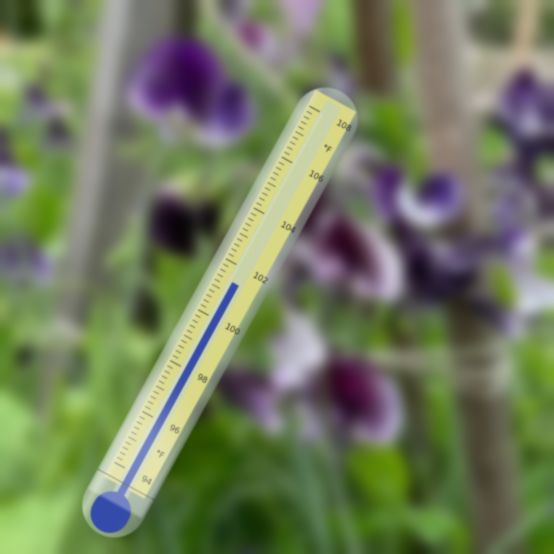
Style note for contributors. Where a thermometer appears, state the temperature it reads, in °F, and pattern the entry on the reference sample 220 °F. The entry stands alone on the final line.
101.4 °F
